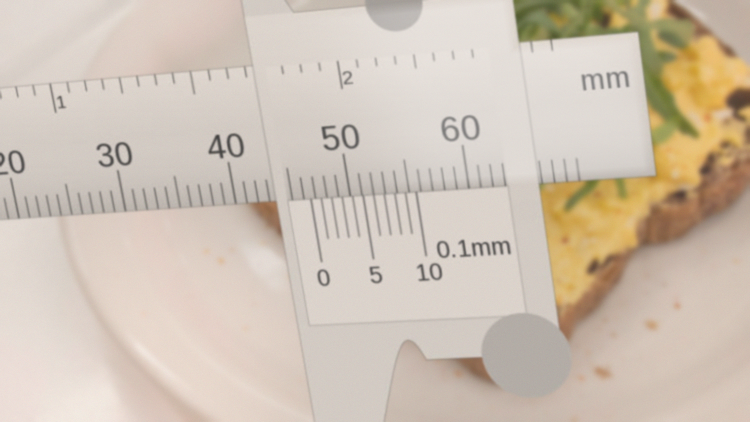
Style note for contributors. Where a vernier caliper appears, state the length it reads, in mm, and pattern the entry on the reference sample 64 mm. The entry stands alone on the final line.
46.6 mm
